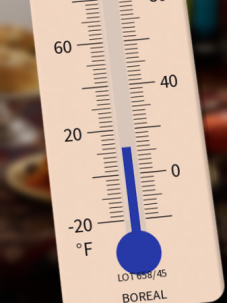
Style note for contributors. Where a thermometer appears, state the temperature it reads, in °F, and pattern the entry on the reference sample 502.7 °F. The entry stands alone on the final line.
12 °F
